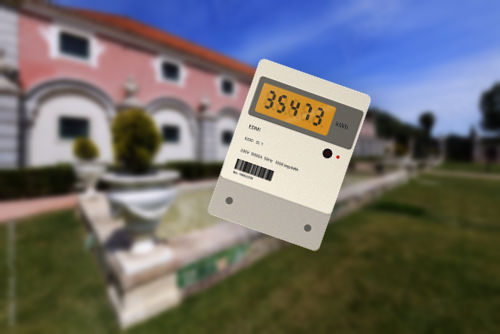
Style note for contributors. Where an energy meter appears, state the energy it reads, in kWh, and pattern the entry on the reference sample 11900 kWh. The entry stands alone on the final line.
35473 kWh
